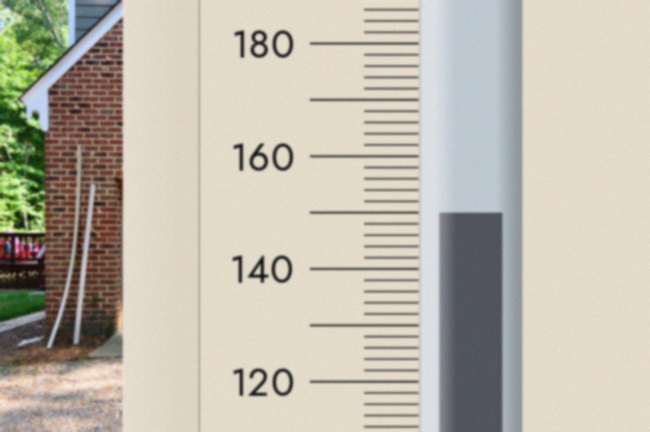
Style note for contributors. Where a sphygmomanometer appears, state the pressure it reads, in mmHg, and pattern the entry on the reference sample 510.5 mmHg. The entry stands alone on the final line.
150 mmHg
